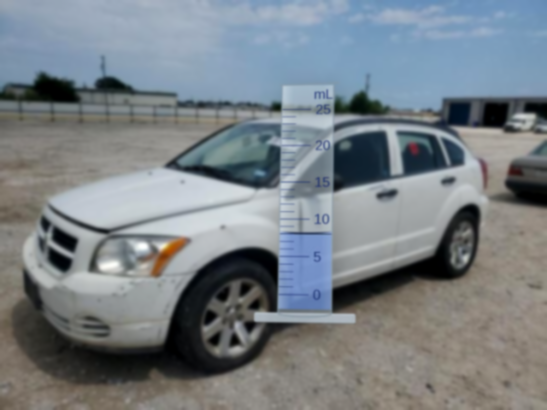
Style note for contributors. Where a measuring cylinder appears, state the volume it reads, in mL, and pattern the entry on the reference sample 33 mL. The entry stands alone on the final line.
8 mL
